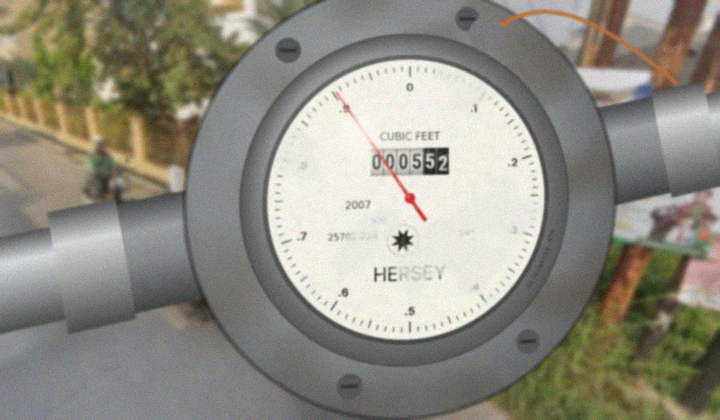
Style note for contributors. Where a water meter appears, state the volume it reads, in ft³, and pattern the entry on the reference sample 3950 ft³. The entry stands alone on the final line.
551.90 ft³
